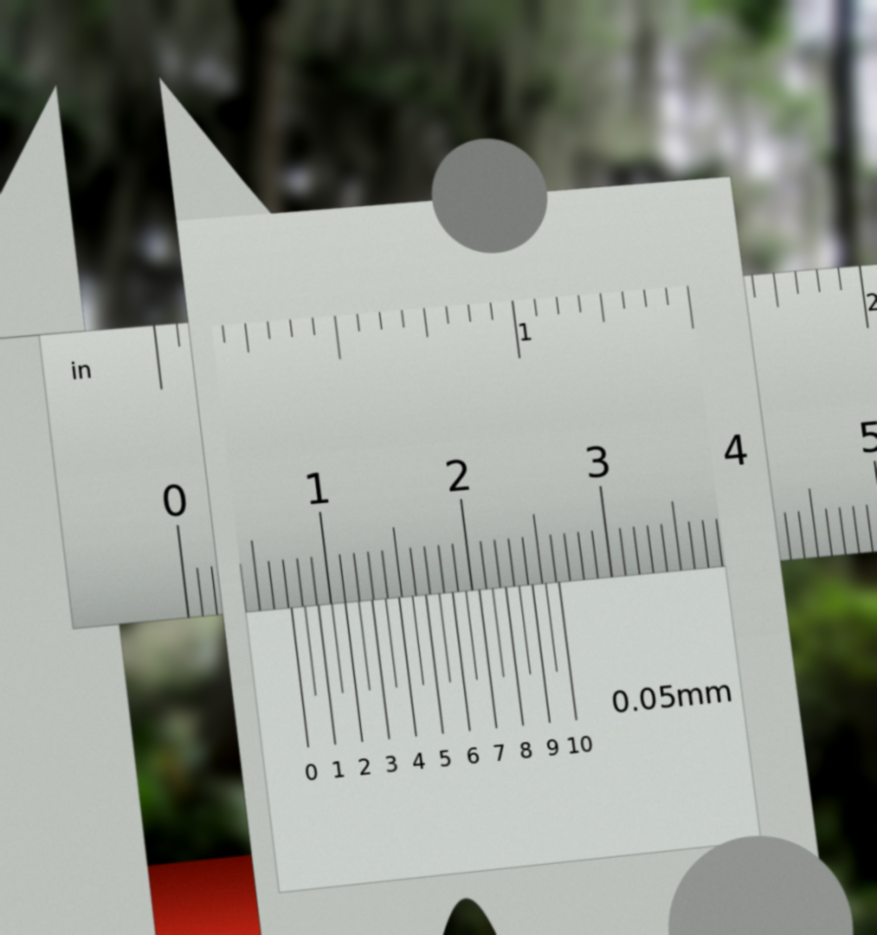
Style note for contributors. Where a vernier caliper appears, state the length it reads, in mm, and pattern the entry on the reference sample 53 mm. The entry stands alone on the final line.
7.2 mm
